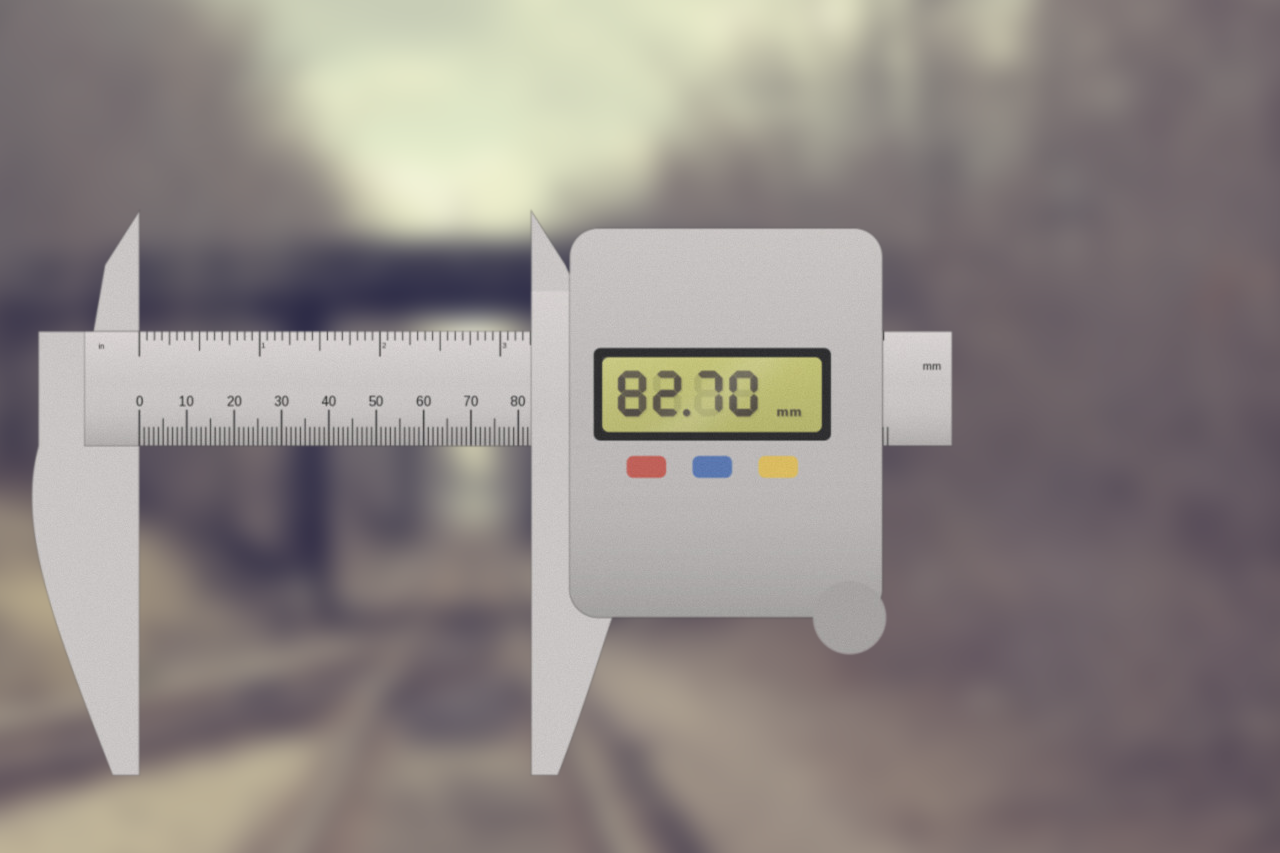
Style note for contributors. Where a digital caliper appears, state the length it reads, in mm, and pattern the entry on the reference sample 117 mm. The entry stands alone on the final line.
82.70 mm
